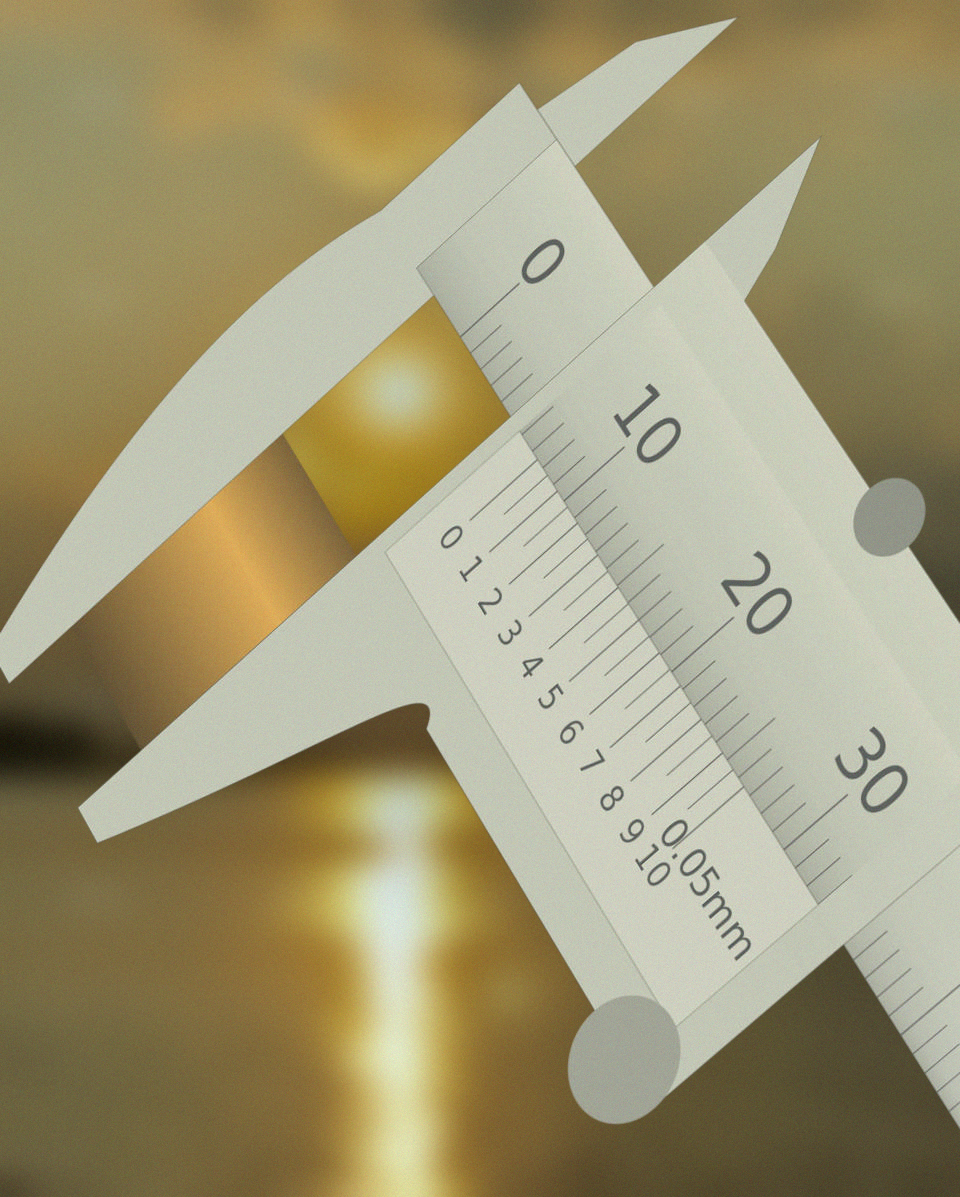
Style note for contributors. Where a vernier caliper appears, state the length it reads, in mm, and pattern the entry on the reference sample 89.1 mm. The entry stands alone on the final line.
7.5 mm
